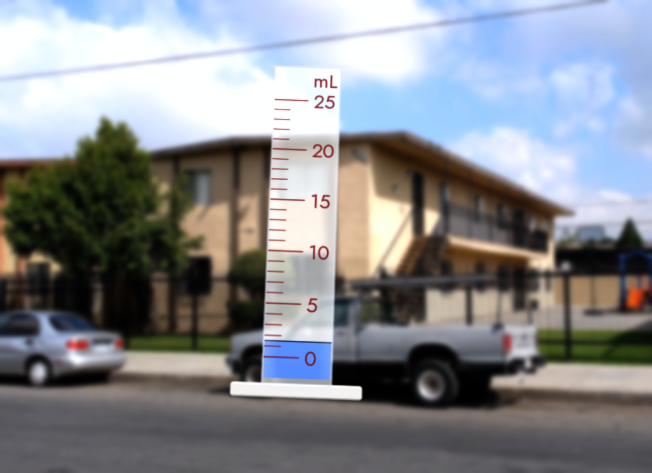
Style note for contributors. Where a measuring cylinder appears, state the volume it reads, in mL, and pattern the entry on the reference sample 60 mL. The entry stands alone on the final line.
1.5 mL
